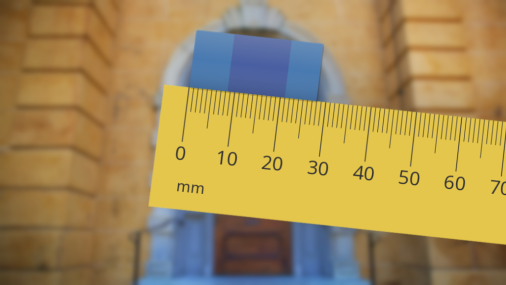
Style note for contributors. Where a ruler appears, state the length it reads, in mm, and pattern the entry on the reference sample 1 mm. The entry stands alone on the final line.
28 mm
